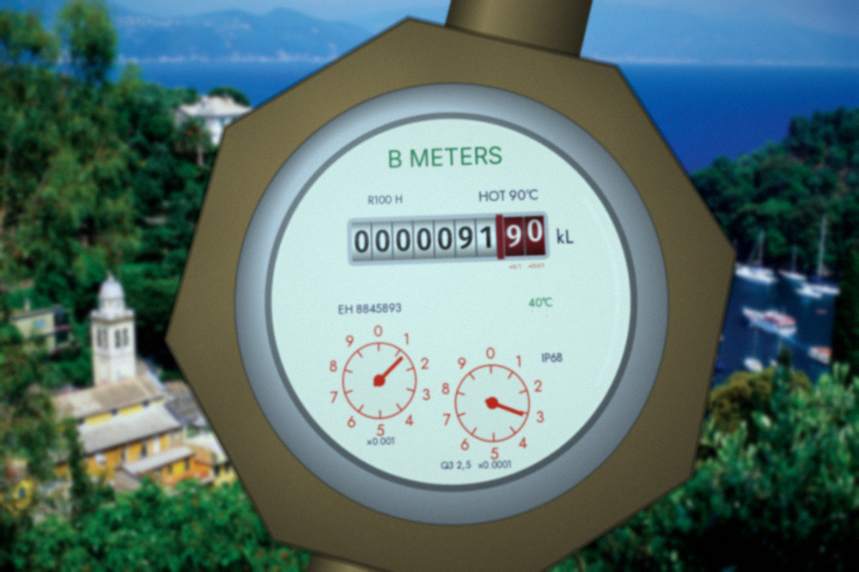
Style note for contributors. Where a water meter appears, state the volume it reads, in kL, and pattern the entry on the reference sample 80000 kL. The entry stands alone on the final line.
91.9013 kL
